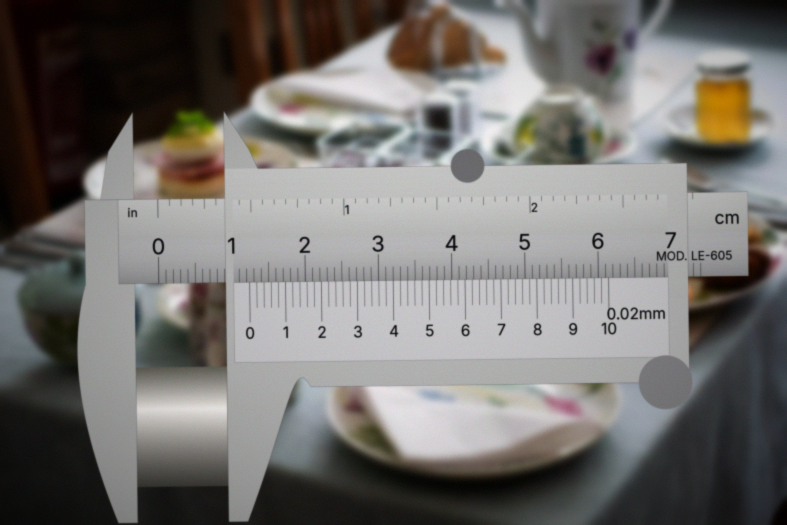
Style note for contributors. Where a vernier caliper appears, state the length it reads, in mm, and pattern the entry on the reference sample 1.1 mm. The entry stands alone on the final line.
12.4 mm
